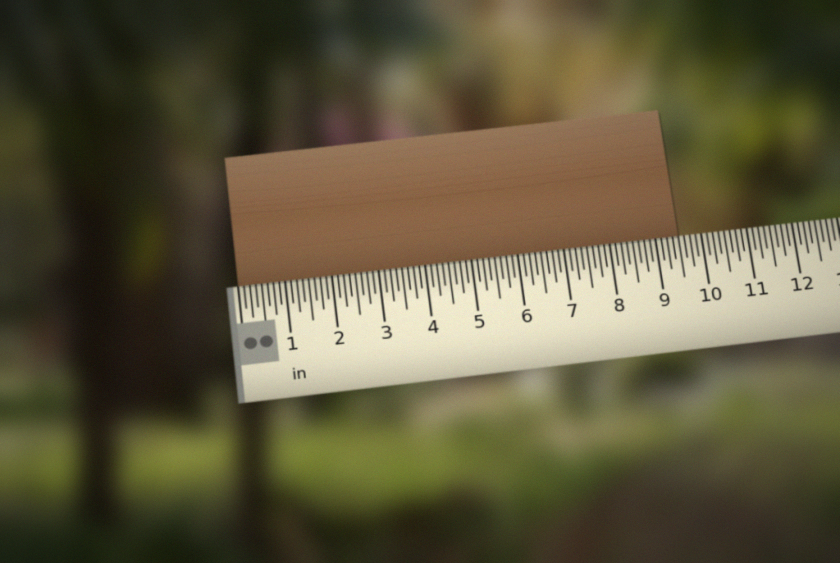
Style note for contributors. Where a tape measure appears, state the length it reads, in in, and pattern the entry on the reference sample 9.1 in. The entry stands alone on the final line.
9.5 in
